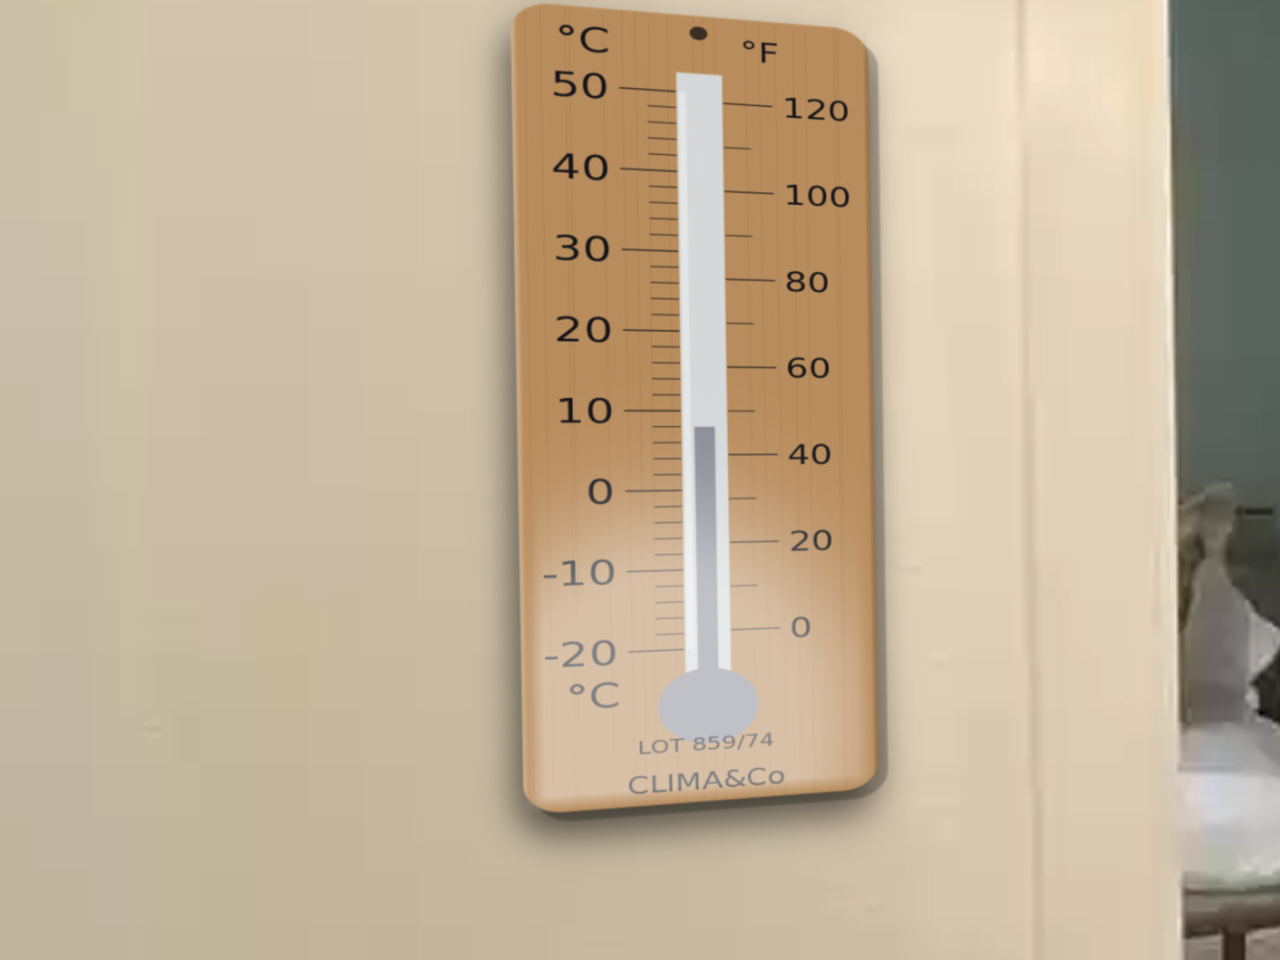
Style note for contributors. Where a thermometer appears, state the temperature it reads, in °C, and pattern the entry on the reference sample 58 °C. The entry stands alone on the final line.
8 °C
